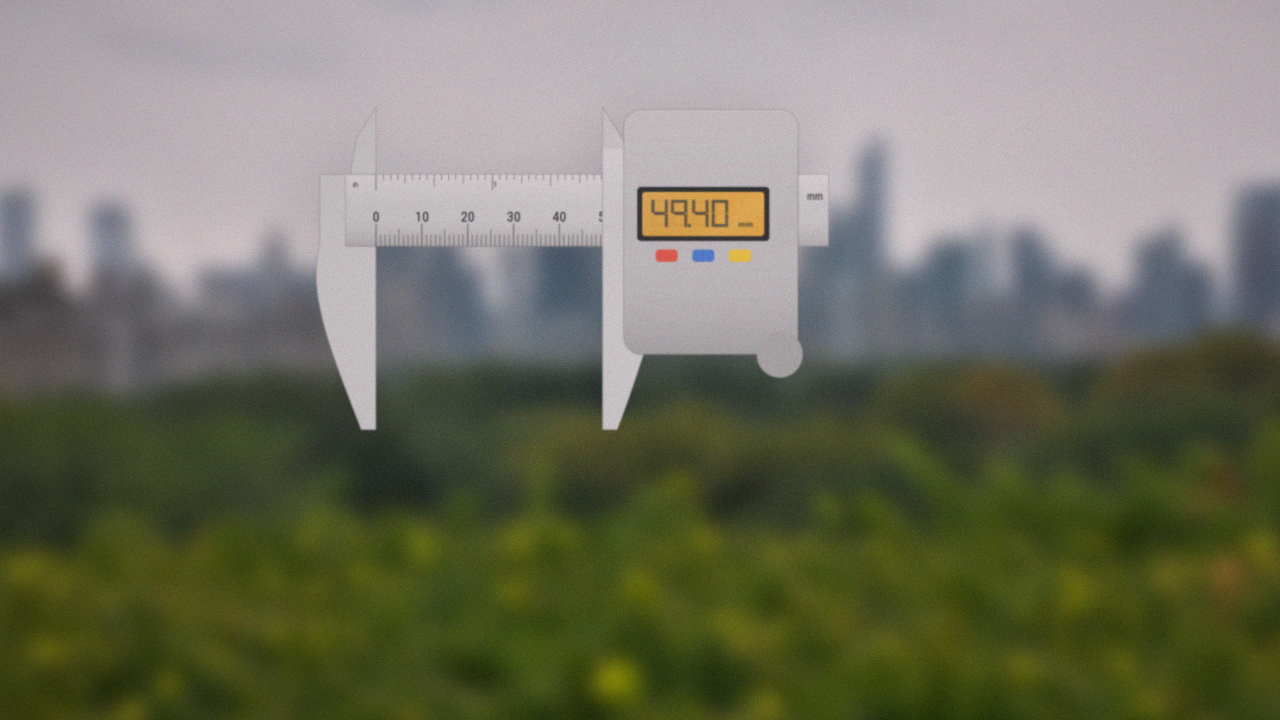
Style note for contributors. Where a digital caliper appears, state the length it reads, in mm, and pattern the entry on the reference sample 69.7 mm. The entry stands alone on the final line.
49.40 mm
